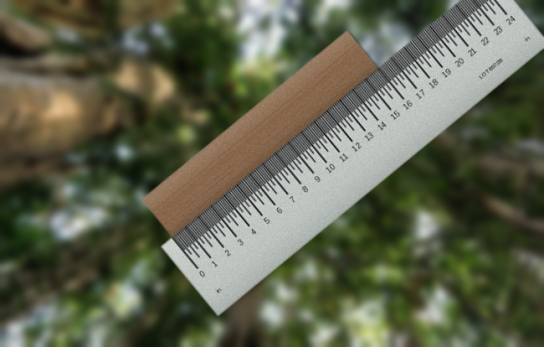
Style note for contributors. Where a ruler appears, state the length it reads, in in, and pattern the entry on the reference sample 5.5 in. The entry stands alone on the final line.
16 in
